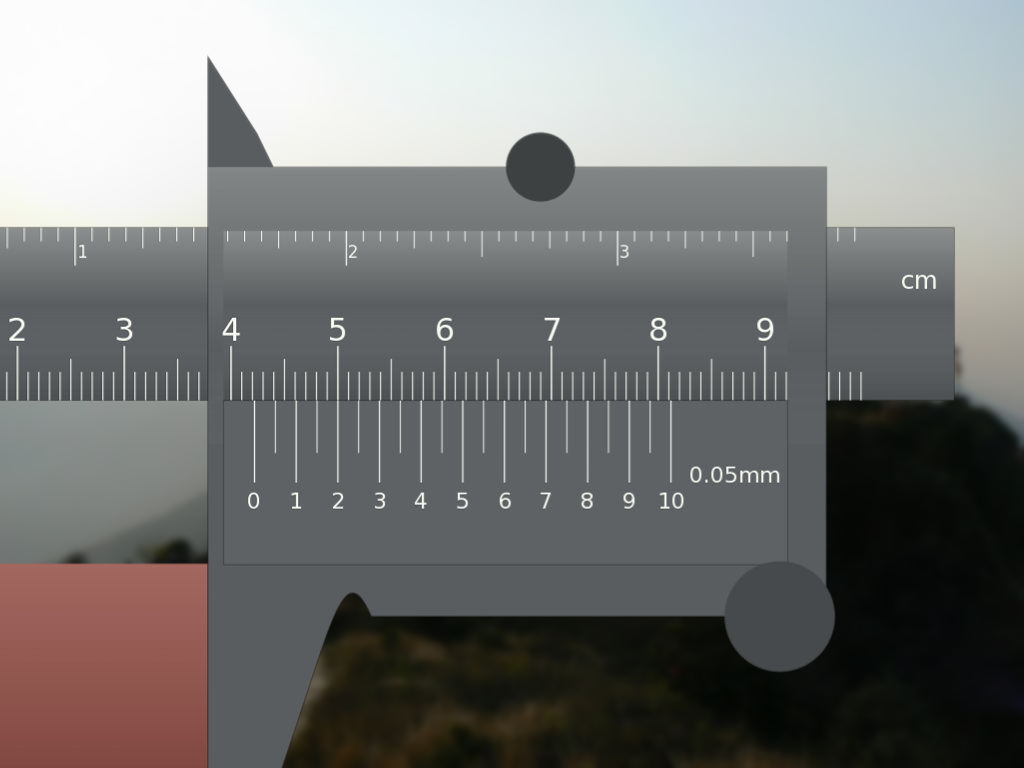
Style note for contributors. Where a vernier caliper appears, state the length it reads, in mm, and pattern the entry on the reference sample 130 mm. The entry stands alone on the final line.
42.2 mm
